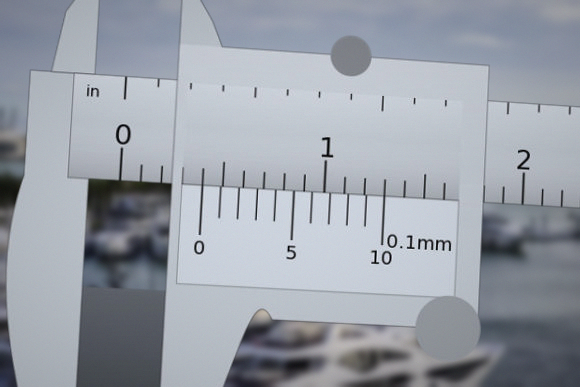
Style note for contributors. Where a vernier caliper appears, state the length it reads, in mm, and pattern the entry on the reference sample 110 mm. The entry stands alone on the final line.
4.0 mm
